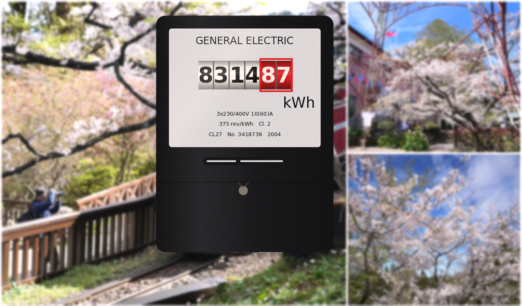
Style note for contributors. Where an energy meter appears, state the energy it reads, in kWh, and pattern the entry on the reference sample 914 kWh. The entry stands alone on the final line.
8314.87 kWh
